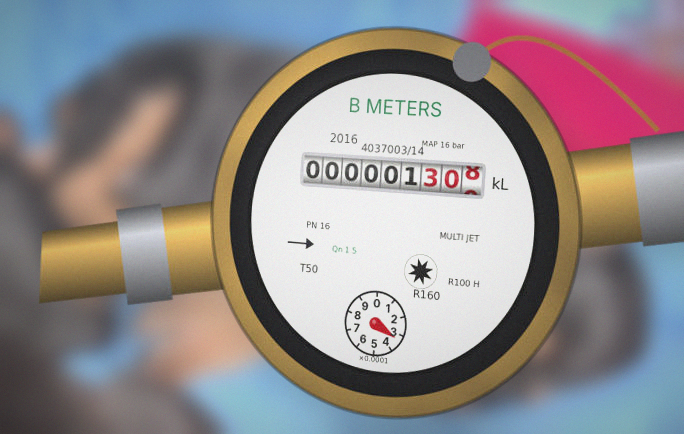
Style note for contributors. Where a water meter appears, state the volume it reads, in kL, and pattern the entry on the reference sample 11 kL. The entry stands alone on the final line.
1.3083 kL
